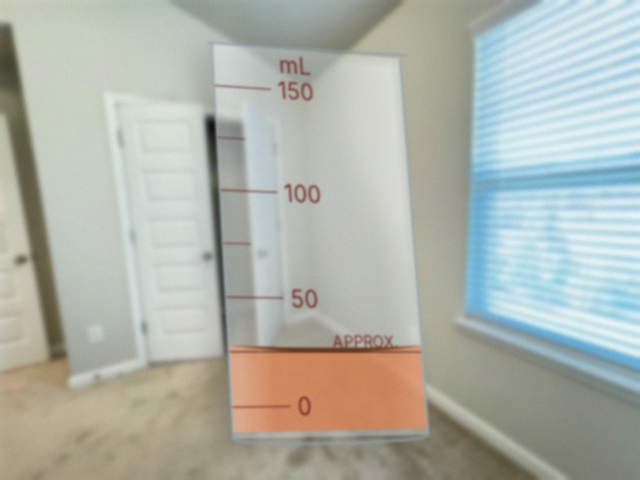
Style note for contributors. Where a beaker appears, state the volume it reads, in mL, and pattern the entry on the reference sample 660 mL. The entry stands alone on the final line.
25 mL
